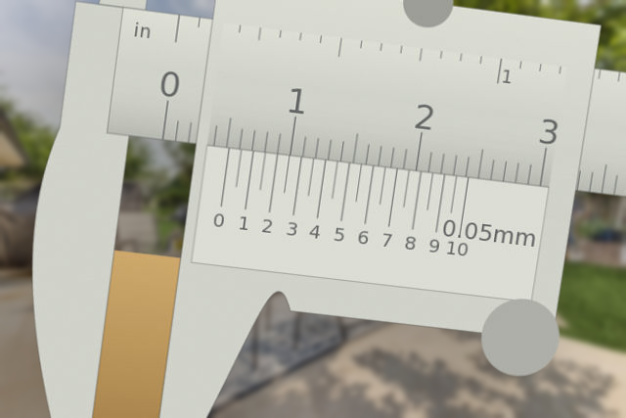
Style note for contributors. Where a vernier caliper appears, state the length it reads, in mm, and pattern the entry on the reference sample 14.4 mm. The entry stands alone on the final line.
5.2 mm
